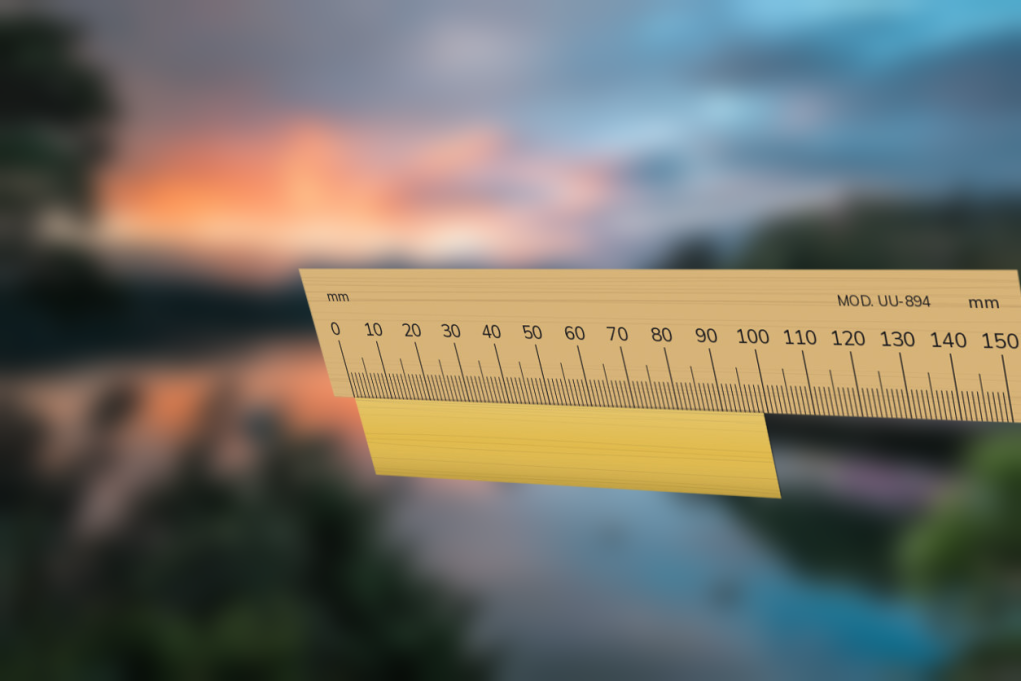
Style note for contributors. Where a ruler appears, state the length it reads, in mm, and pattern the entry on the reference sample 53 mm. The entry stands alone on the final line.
99 mm
